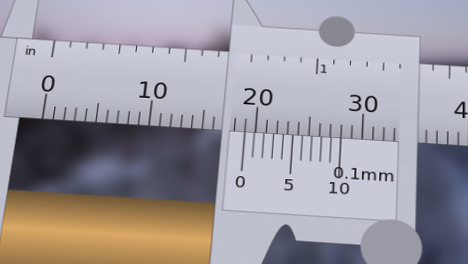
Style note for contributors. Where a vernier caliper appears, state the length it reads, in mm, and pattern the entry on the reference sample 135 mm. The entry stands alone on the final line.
19.0 mm
